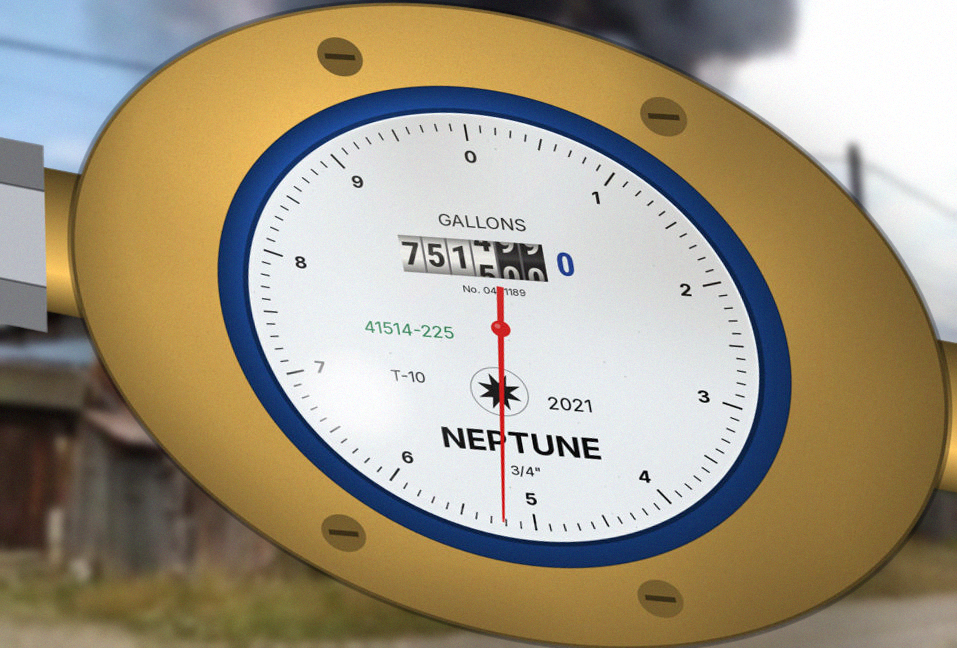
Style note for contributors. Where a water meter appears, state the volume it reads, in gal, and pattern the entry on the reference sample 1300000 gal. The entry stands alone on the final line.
7514995.2 gal
